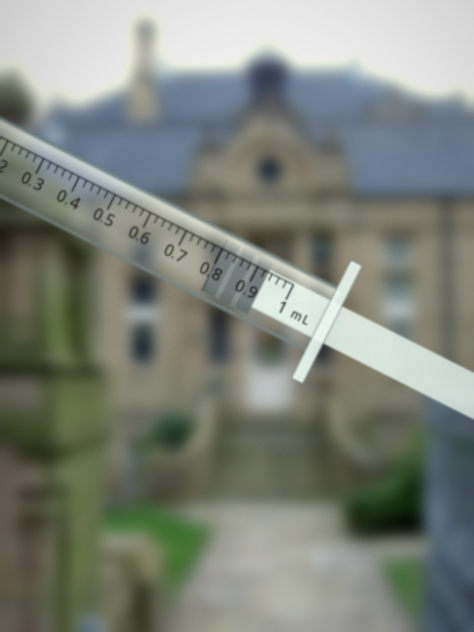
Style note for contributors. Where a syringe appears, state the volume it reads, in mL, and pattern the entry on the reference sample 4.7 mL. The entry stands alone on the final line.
0.8 mL
